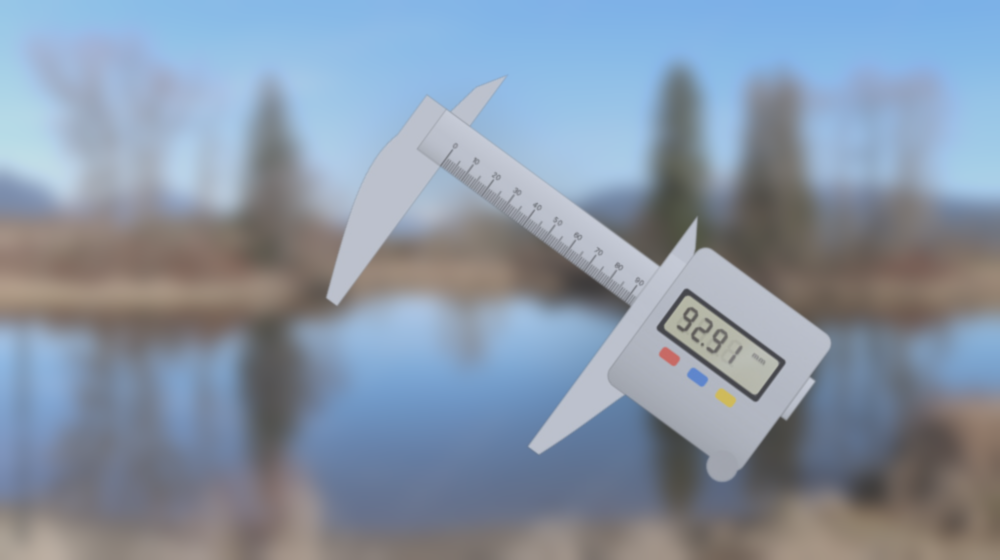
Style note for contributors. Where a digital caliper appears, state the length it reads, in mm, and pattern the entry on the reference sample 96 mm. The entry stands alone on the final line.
92.91 mm
